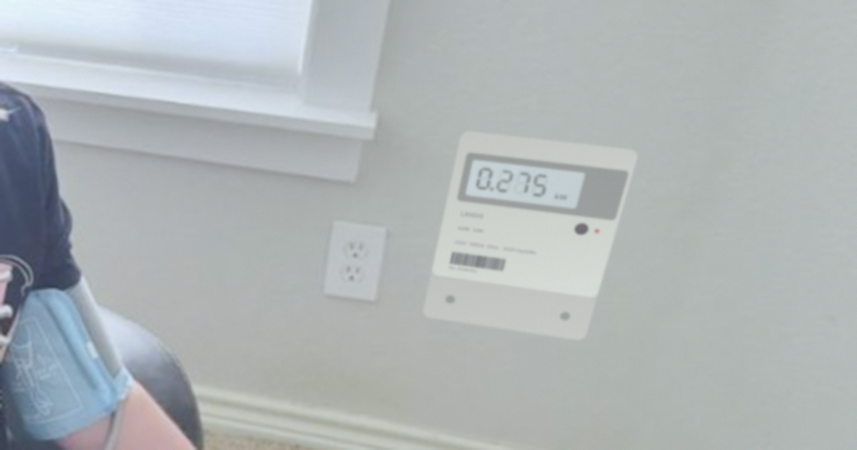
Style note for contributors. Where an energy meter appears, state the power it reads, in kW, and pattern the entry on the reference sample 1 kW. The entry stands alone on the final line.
0.275 kW
